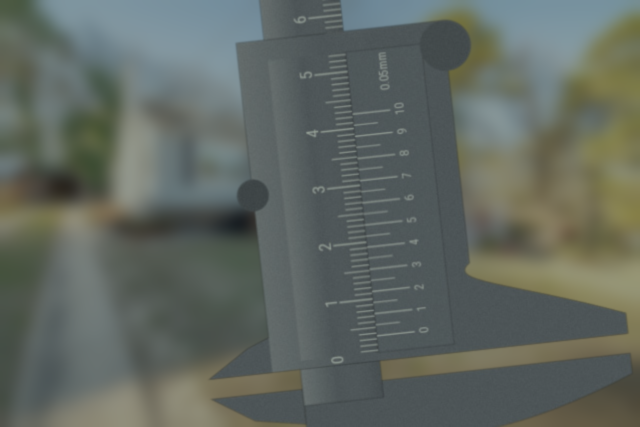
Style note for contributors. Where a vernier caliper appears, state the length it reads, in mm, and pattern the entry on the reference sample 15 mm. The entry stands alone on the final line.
3.5 mm
